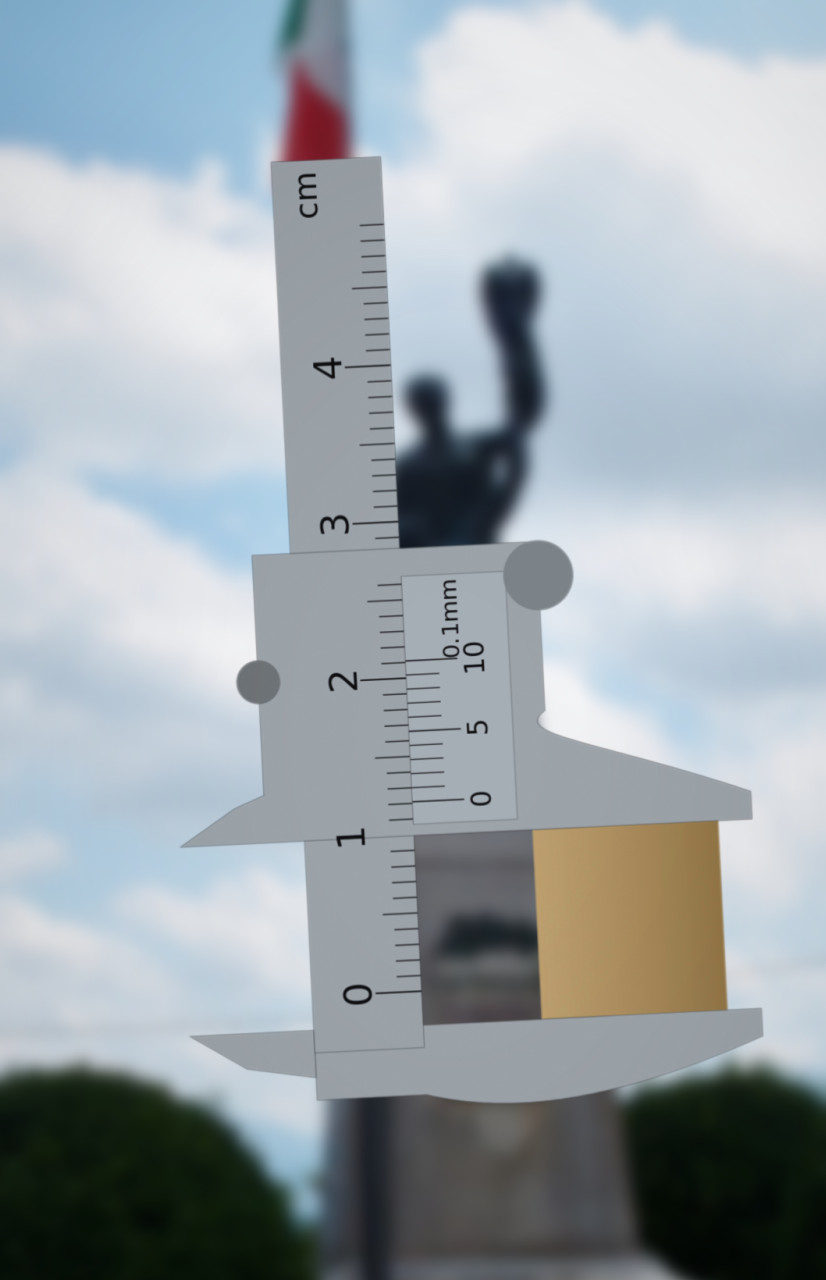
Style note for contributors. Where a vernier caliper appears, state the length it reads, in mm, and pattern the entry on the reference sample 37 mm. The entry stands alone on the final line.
12.1 mm
